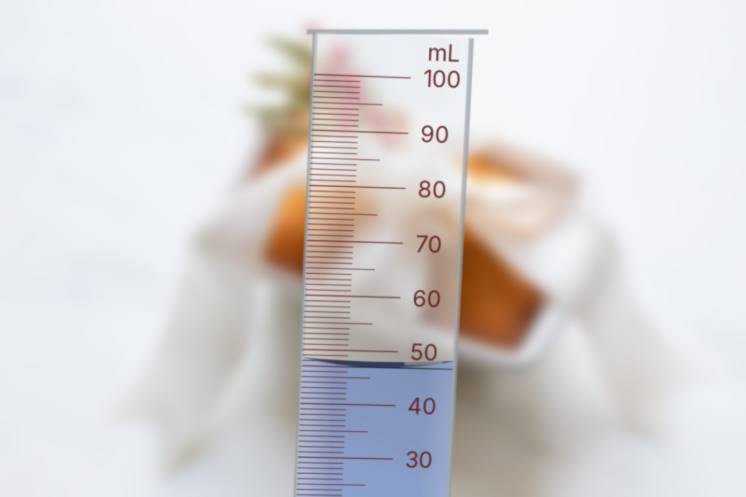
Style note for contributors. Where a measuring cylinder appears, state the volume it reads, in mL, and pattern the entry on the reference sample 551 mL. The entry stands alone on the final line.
47 mL
